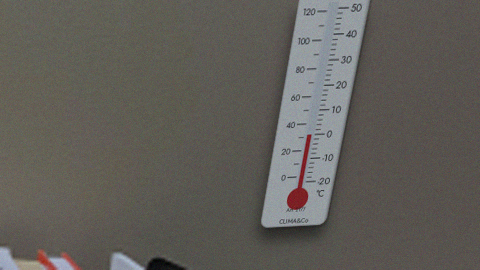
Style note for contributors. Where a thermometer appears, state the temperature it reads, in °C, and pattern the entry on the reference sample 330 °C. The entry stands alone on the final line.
0 °C
